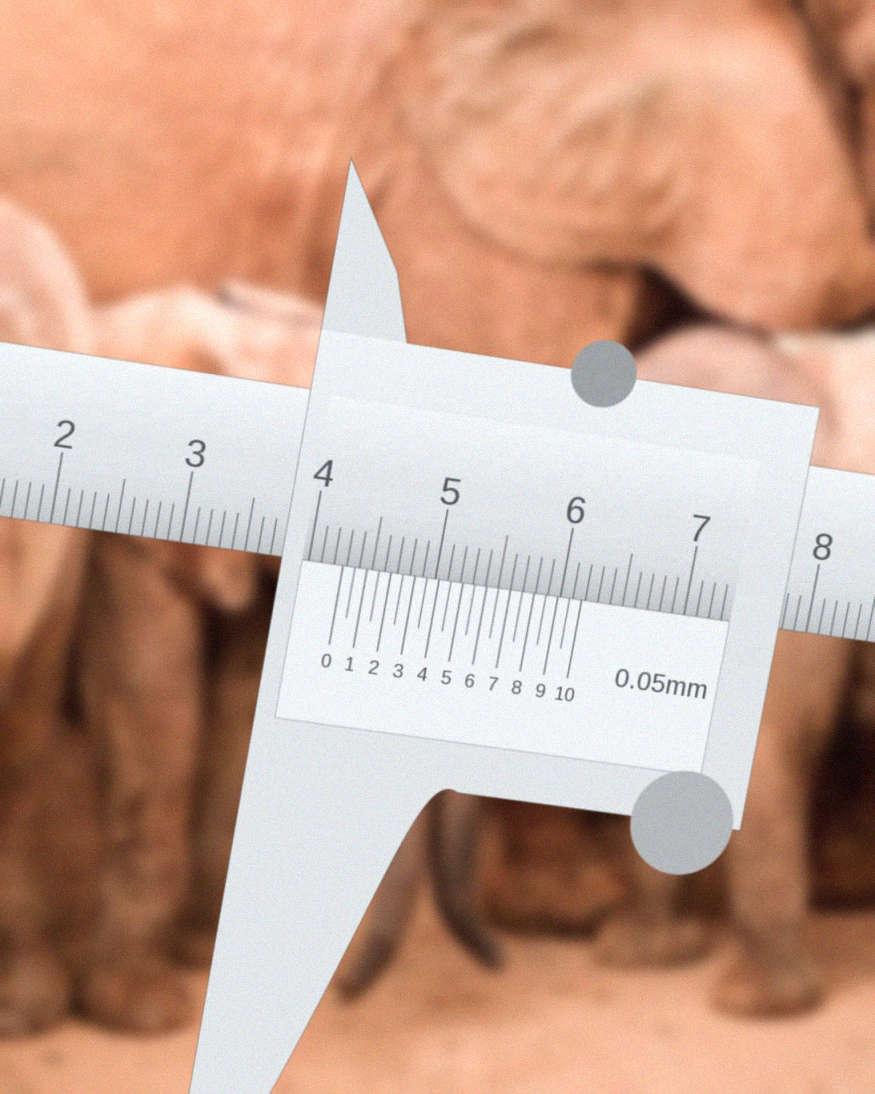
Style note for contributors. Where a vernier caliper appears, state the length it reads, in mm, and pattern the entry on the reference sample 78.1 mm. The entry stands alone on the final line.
42.7 mm
